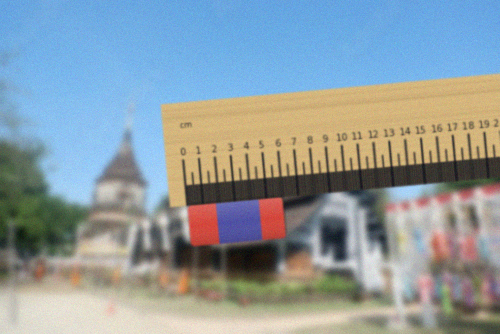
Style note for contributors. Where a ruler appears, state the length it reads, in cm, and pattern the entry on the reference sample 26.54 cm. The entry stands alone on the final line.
6 cm
